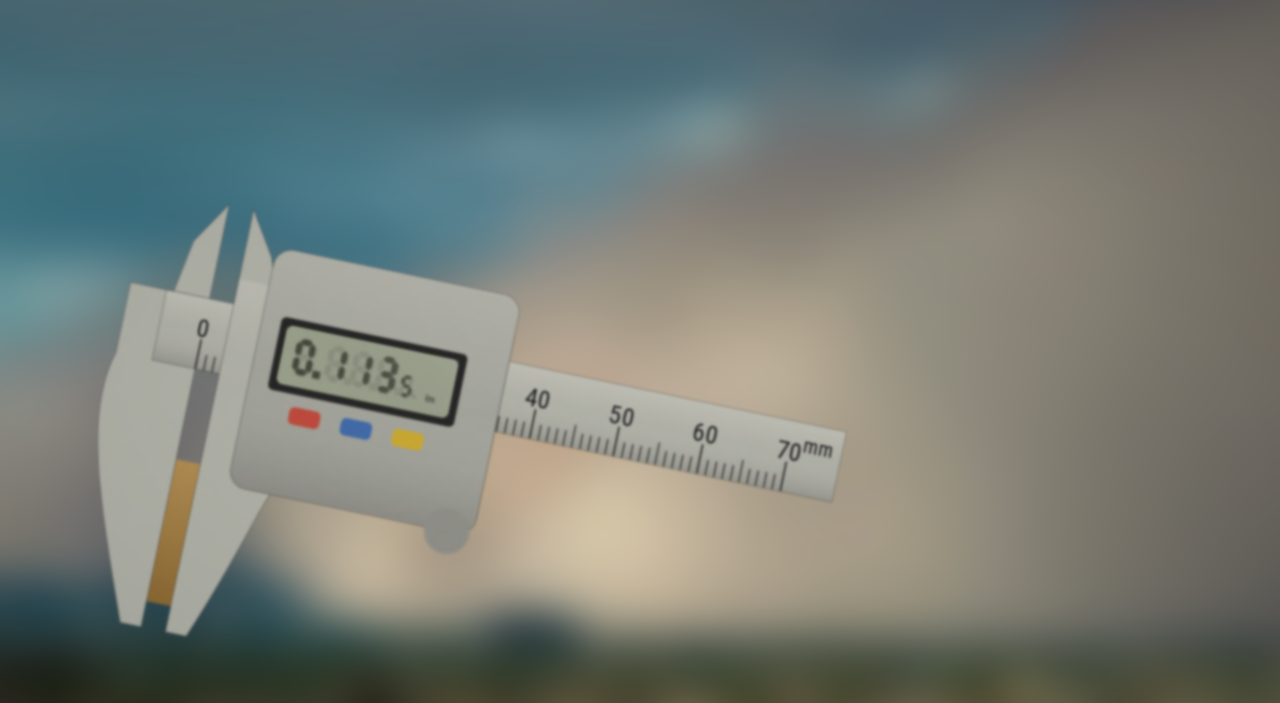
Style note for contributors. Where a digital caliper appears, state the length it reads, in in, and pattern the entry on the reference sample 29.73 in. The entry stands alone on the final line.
0.1135 in
